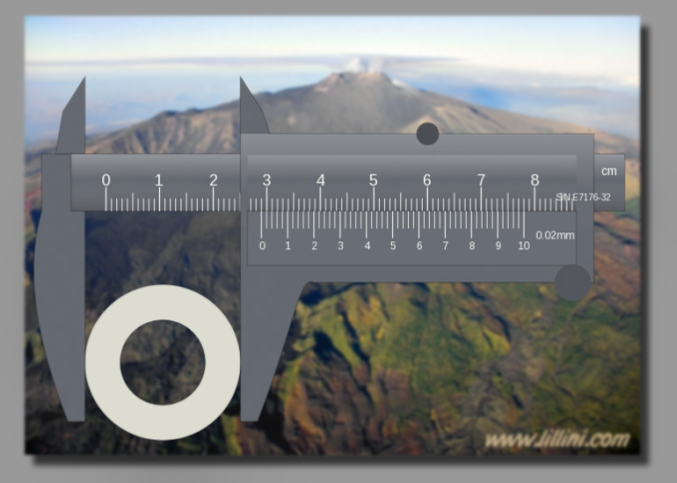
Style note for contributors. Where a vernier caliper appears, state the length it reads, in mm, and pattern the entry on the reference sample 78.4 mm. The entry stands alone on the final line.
29.0 mm
